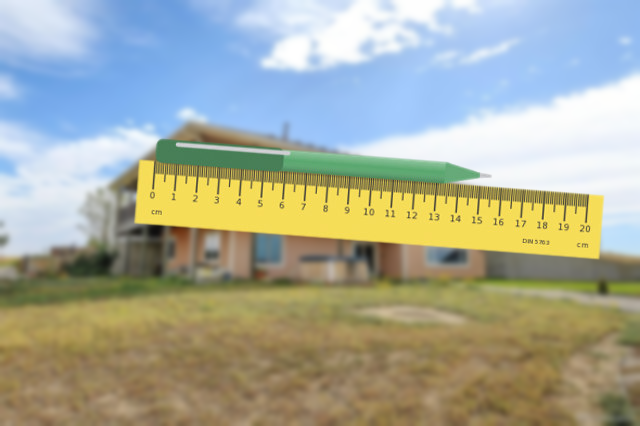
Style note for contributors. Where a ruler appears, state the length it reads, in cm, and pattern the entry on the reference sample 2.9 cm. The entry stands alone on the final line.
15.5 cm
